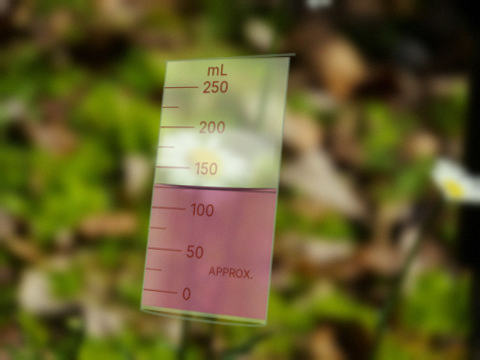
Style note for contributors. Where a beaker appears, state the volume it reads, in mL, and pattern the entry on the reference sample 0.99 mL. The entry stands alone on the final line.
125 mL
